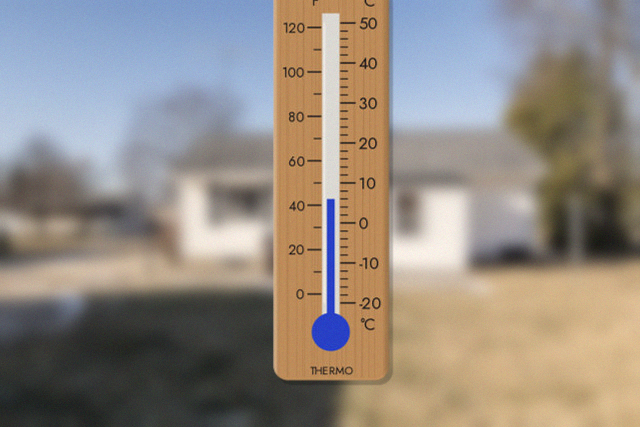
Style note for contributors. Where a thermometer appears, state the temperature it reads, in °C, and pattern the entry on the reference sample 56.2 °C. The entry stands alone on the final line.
6 °C
